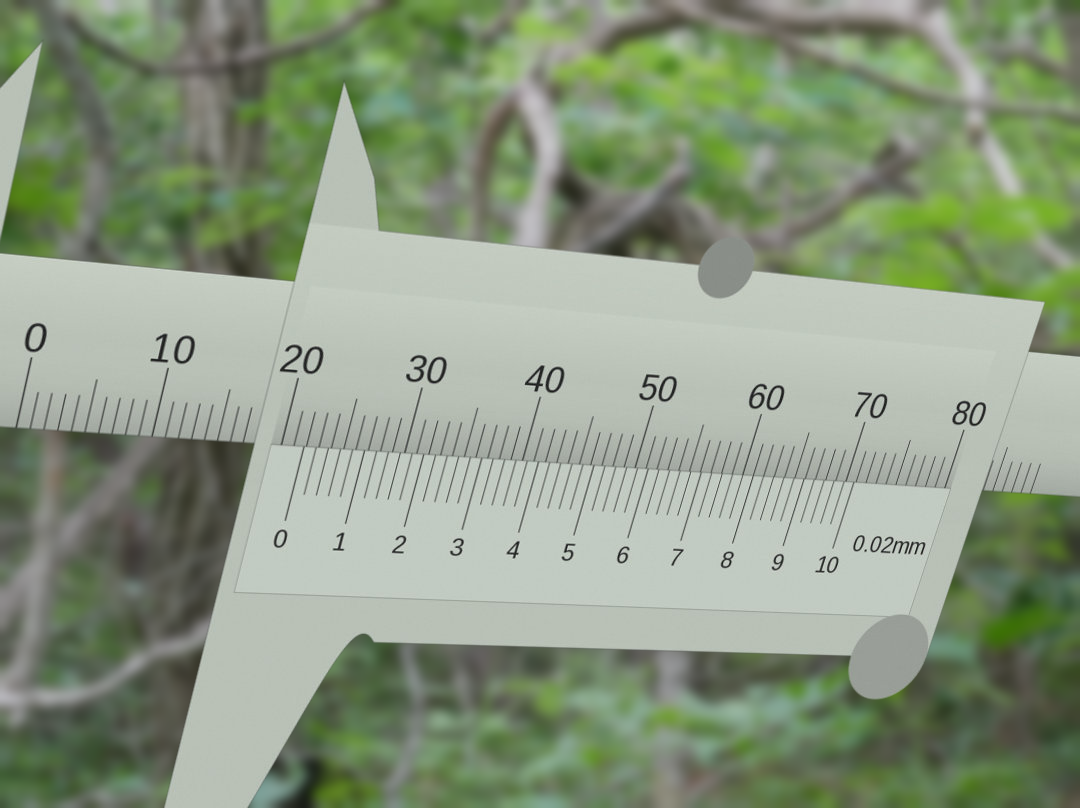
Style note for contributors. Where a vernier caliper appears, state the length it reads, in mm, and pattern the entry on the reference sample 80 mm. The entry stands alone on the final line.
21.8 mm
